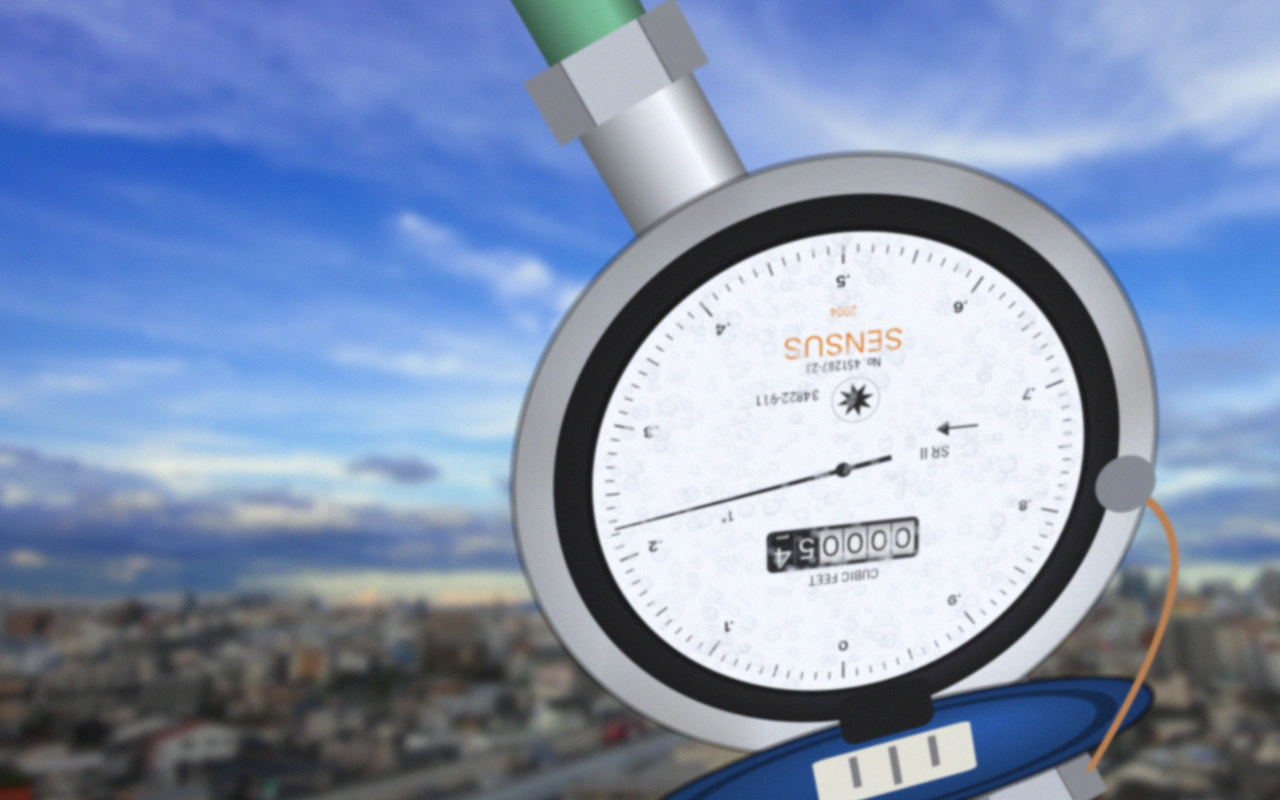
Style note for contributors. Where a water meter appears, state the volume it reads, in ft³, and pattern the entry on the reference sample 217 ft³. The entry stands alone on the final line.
54.22 ft³
